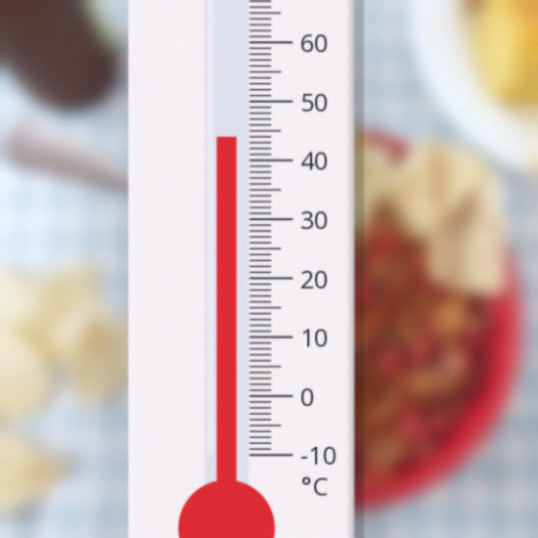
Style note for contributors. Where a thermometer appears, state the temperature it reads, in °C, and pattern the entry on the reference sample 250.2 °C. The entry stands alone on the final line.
44 °C
